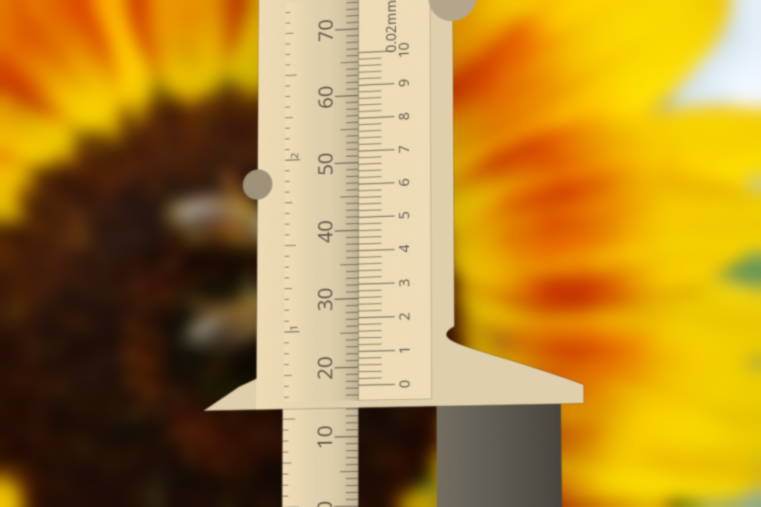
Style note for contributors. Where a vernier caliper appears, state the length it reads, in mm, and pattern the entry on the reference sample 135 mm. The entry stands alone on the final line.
17.4 mm
